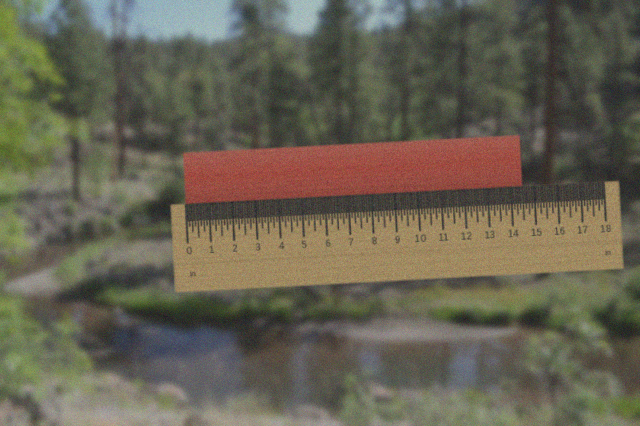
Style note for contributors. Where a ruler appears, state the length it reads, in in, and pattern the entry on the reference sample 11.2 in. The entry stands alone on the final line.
14.5 in
